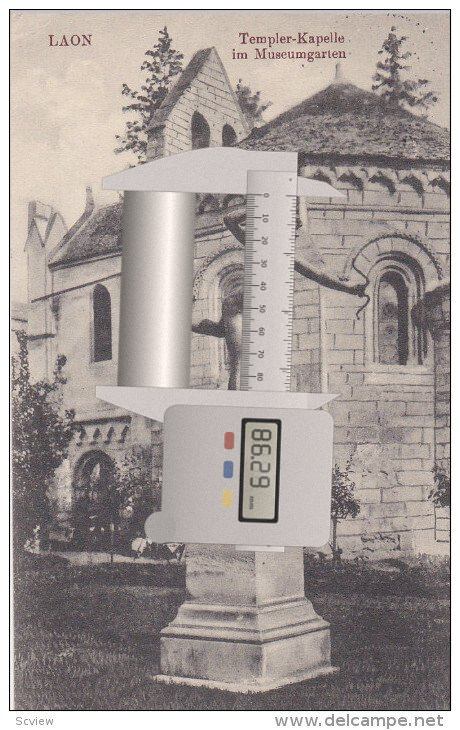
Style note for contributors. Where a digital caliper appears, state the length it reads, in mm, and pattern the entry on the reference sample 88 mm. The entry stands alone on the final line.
86.29 mm
